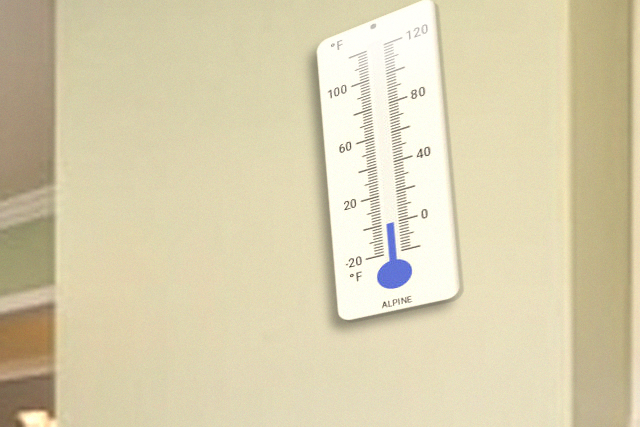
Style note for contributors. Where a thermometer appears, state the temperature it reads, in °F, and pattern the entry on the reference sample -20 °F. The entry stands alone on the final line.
0 °F
